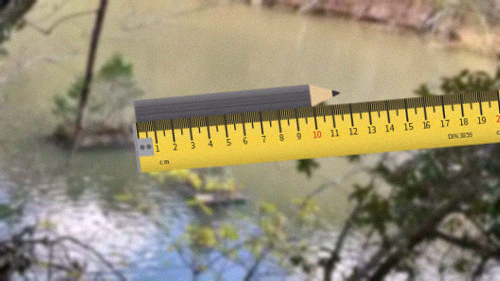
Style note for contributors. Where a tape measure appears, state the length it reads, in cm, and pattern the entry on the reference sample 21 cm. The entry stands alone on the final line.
11.5 cm
